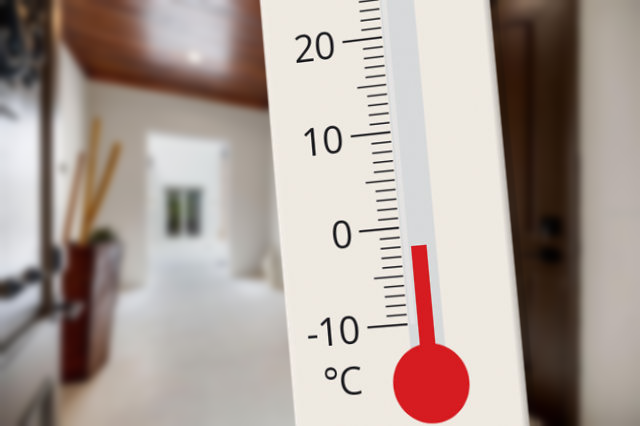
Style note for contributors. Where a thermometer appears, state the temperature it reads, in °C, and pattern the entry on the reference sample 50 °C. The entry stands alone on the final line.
-2 °C
